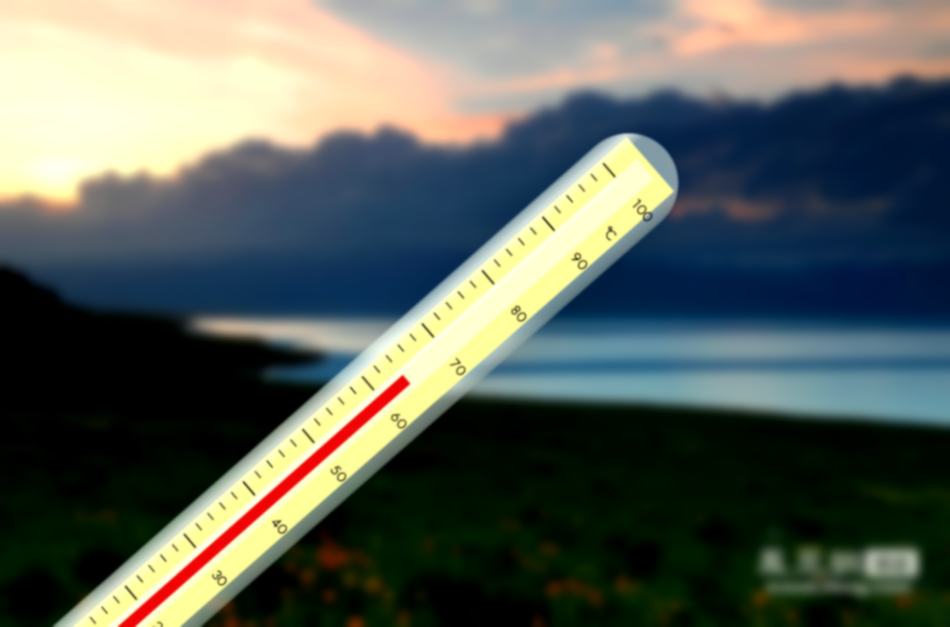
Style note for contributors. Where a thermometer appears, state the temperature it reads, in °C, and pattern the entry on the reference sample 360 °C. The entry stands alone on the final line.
64 °C
